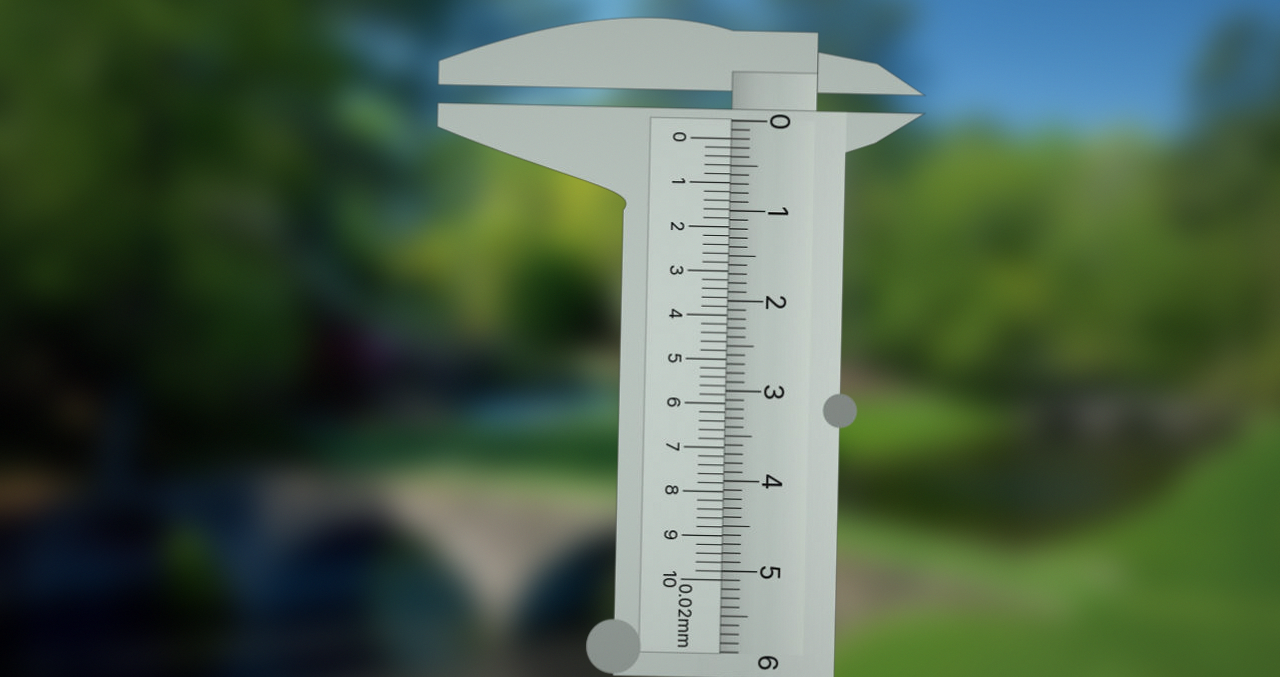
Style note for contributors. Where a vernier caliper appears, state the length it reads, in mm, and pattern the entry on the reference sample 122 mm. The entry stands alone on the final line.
2.0 mm
